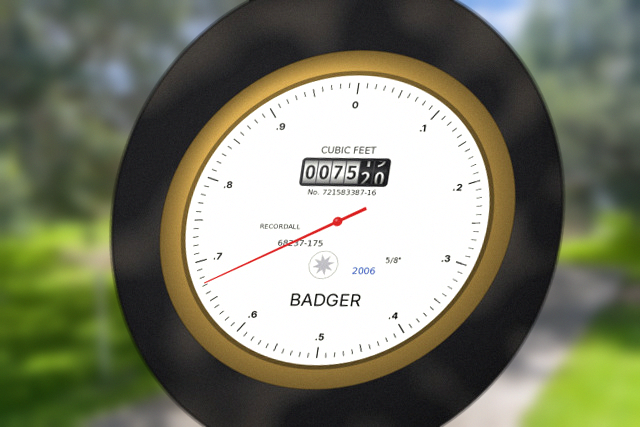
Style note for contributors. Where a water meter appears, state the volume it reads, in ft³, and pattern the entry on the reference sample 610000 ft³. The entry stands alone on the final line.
7519.67 ft³
